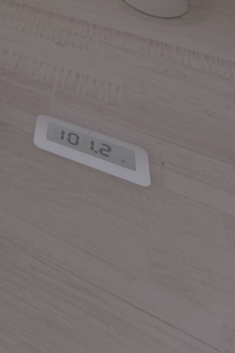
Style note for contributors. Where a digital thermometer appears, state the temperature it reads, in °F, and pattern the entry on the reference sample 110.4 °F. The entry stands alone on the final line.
101.2 °F
